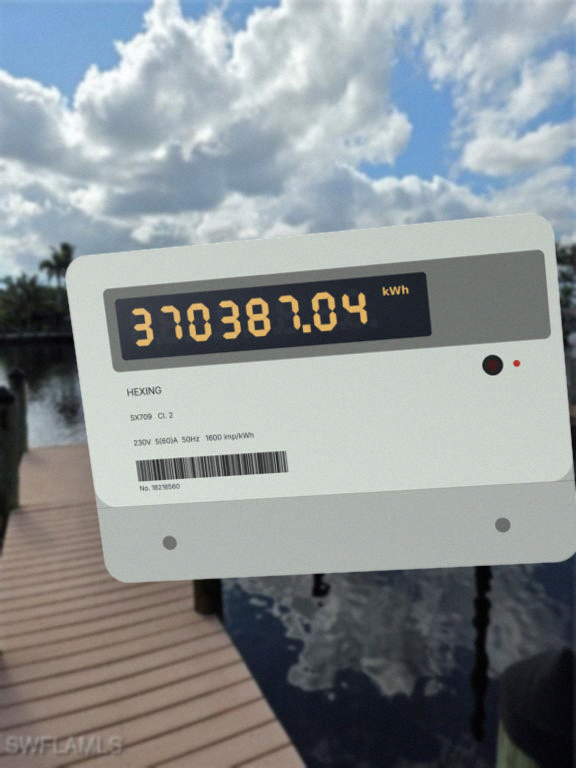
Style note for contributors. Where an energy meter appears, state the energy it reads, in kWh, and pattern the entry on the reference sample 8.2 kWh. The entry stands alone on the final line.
370387.04 kWh
